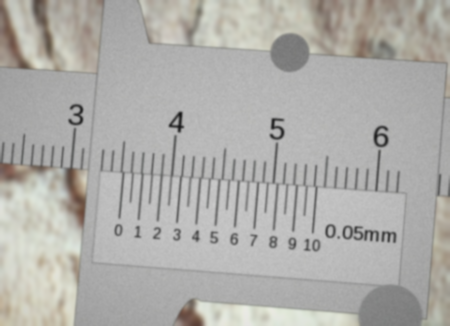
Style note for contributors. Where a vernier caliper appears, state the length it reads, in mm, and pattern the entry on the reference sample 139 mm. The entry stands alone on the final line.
35.2 mm
